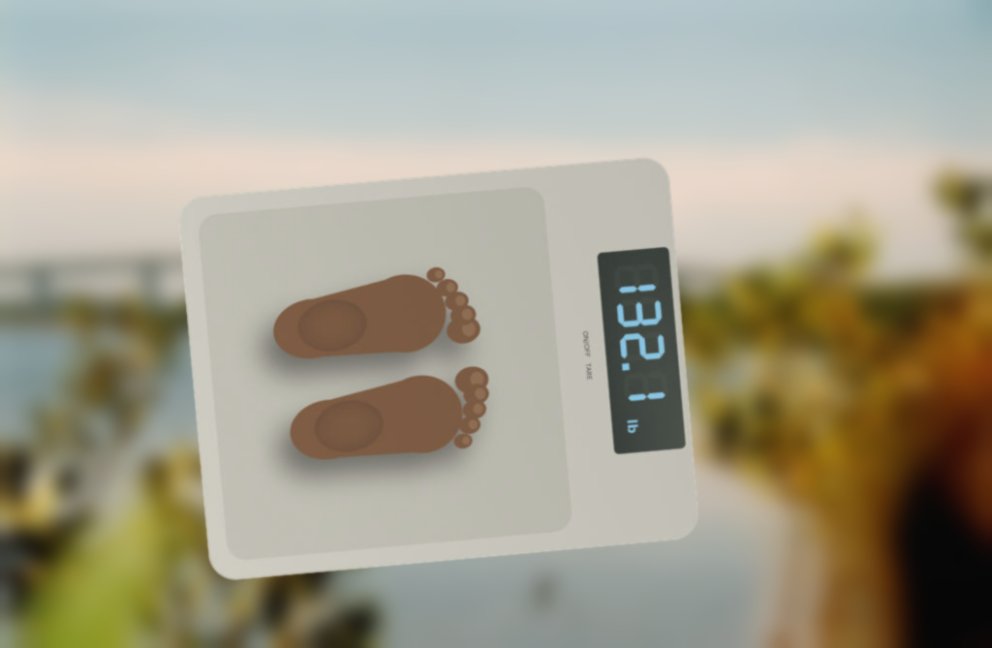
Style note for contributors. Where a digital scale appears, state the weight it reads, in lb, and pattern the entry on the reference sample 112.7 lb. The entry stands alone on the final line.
132.1 lb
